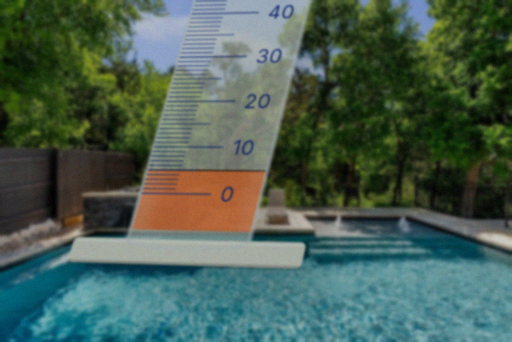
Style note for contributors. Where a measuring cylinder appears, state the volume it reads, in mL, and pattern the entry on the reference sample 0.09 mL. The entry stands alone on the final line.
5 mL
